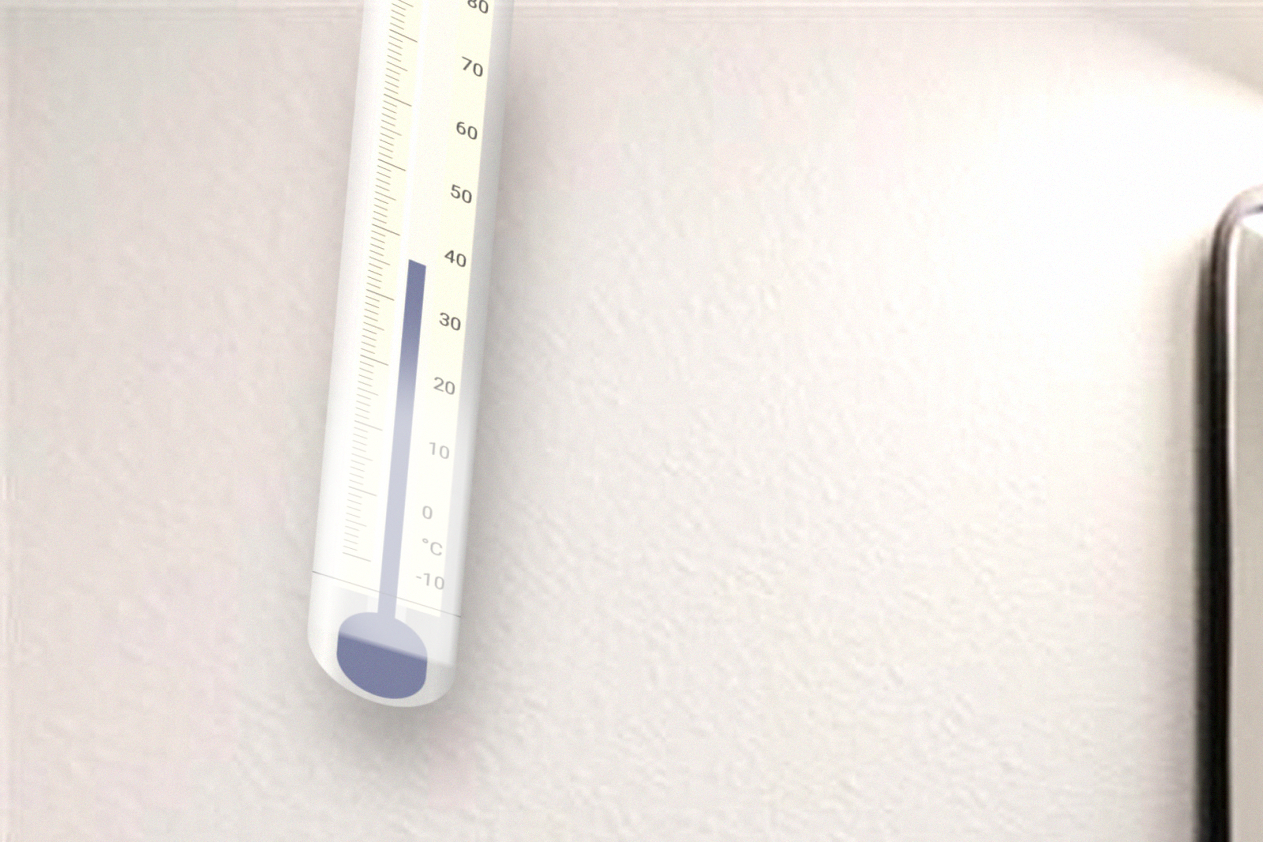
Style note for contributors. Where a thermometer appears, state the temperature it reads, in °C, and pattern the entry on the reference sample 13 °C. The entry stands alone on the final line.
37 °C
